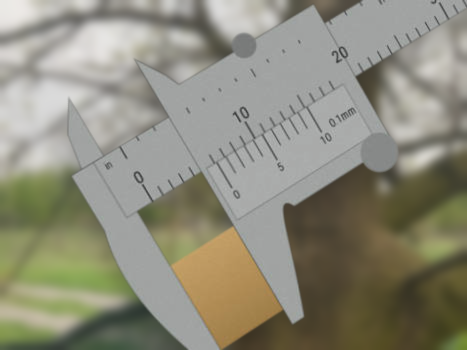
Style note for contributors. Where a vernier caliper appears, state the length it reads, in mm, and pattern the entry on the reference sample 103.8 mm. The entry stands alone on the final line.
6.2 mm
